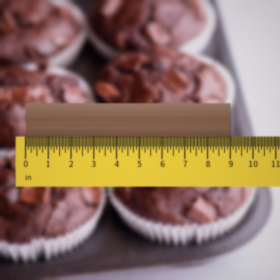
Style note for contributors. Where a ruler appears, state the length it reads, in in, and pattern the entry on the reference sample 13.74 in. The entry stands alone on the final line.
9 in
